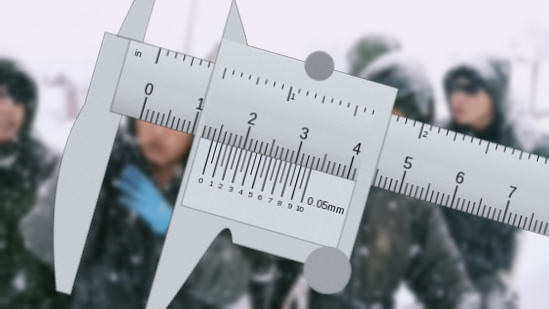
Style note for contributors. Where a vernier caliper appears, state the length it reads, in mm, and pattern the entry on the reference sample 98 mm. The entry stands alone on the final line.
14.0 mm
